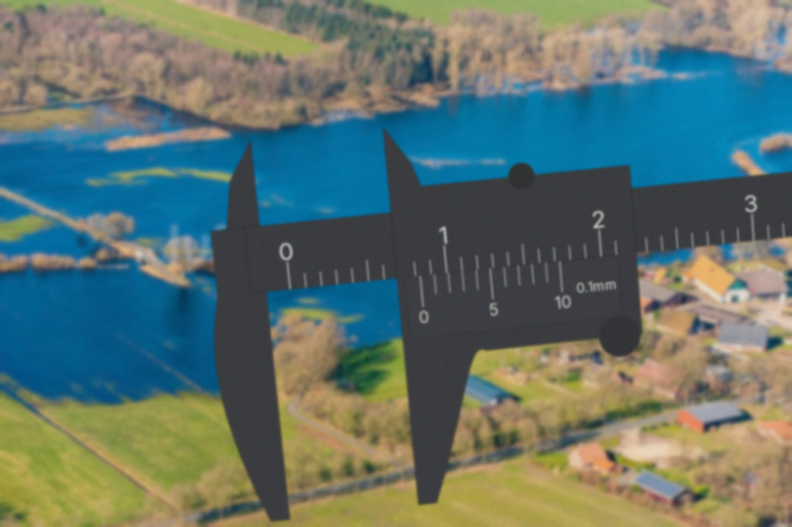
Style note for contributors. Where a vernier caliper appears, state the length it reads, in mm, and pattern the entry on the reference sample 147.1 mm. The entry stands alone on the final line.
8.3 mm
